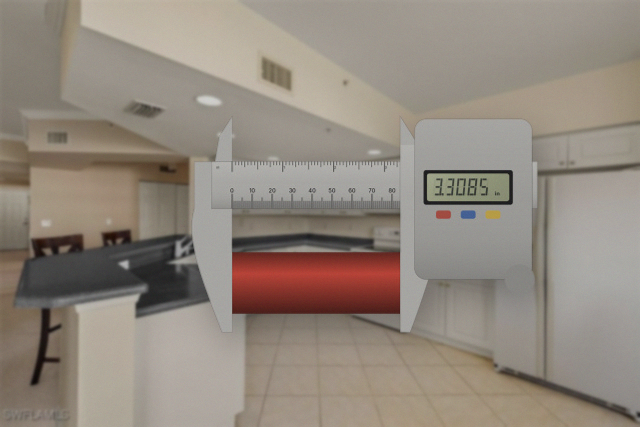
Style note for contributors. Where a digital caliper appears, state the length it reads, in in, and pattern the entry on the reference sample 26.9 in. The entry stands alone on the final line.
3.3085 in
